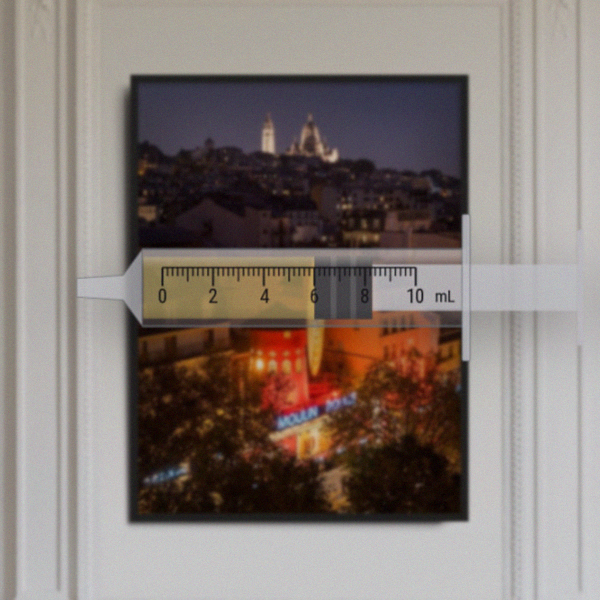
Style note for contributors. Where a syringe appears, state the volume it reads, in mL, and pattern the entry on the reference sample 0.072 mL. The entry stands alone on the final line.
6 mL
